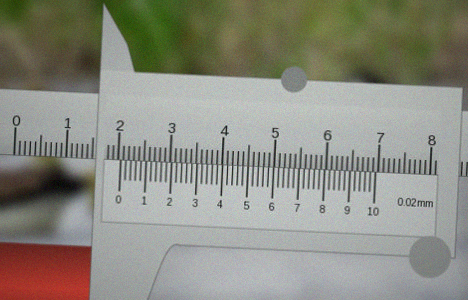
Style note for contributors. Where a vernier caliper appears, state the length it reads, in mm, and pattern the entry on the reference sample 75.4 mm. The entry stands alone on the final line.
20.5 mm
